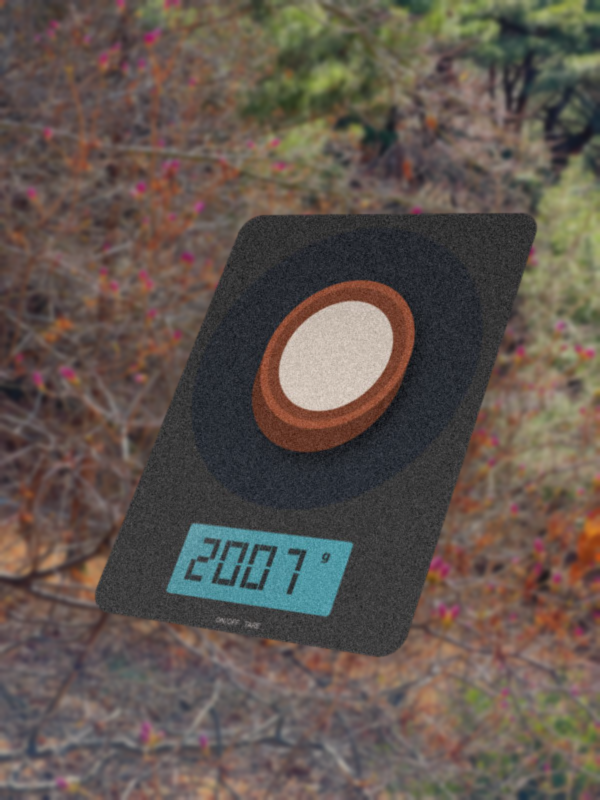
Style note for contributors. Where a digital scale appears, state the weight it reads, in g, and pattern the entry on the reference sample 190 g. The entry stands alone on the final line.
2007 g
